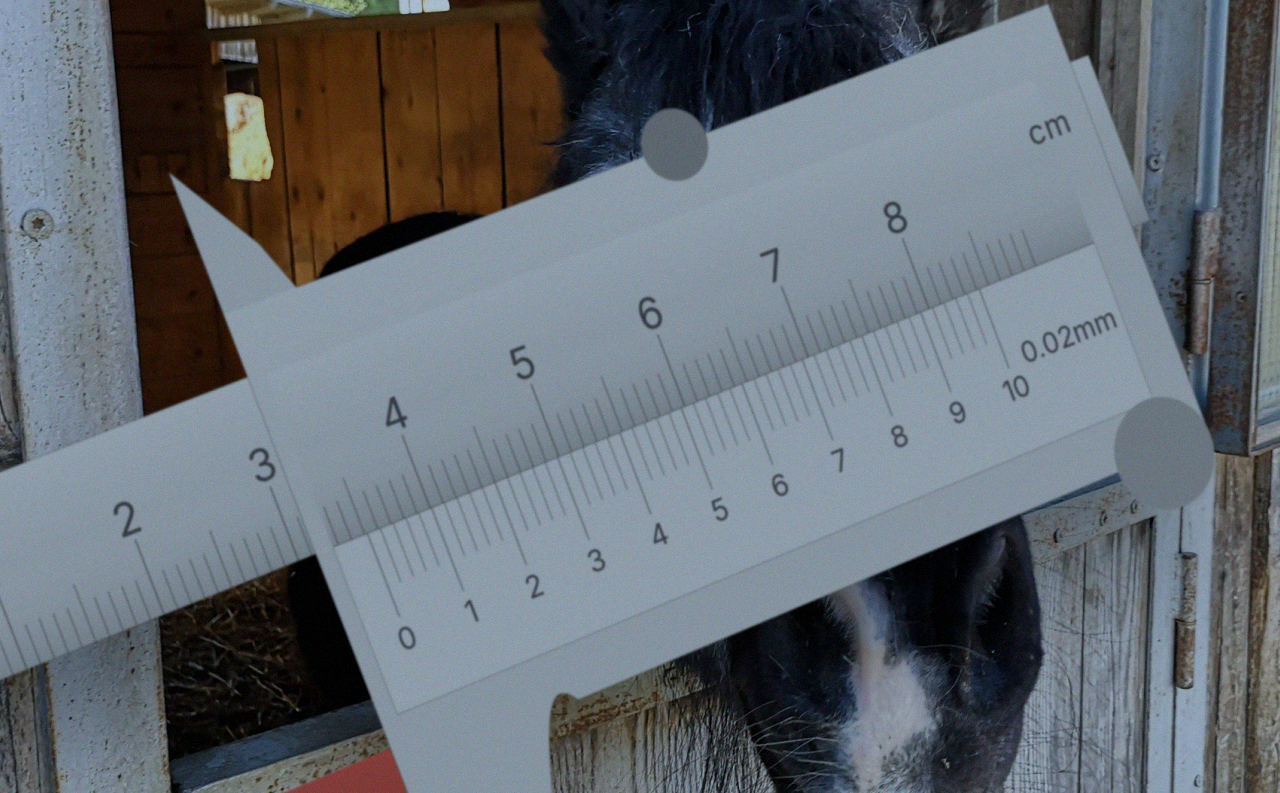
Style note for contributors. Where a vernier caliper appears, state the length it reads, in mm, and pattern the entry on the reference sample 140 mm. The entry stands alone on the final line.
35.2 mm
